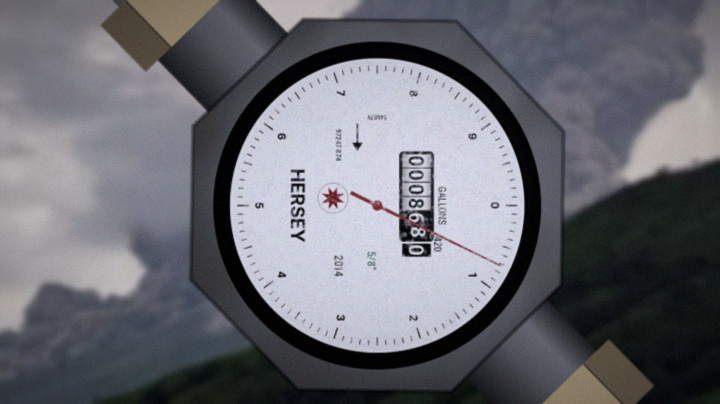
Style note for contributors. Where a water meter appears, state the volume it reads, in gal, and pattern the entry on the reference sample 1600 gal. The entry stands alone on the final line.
8680.7 gal
